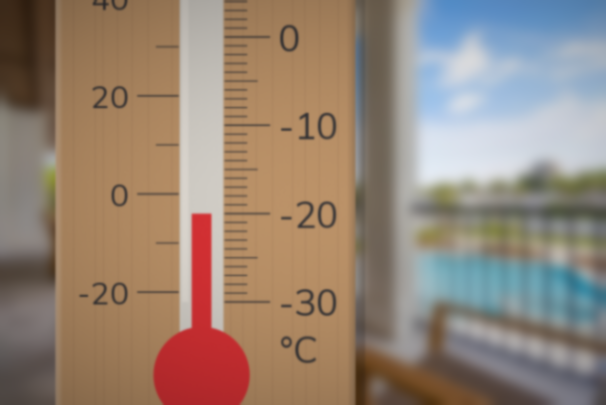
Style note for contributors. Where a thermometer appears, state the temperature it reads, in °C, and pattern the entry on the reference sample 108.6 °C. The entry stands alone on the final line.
-20 °C
